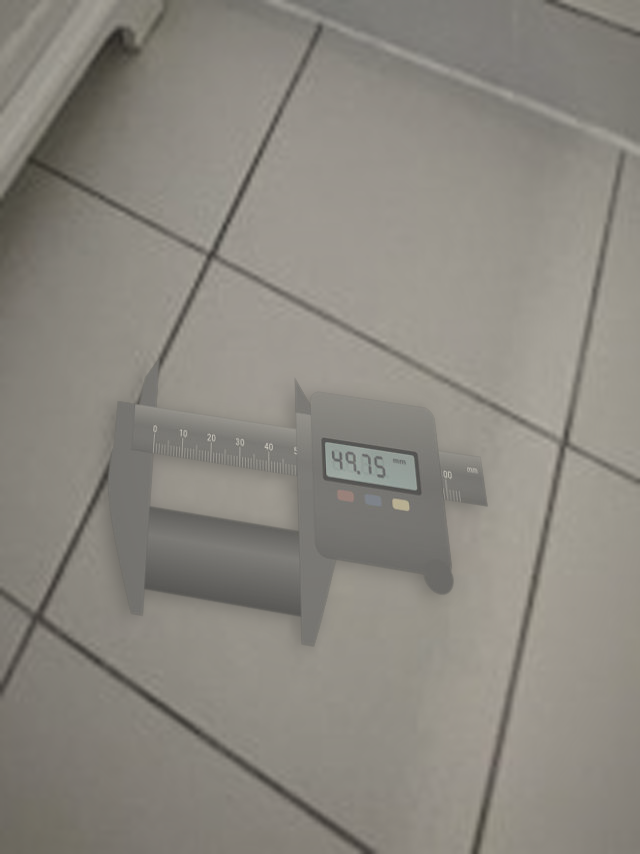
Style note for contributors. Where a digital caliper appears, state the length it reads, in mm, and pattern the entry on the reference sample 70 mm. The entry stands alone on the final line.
49.75 mm
